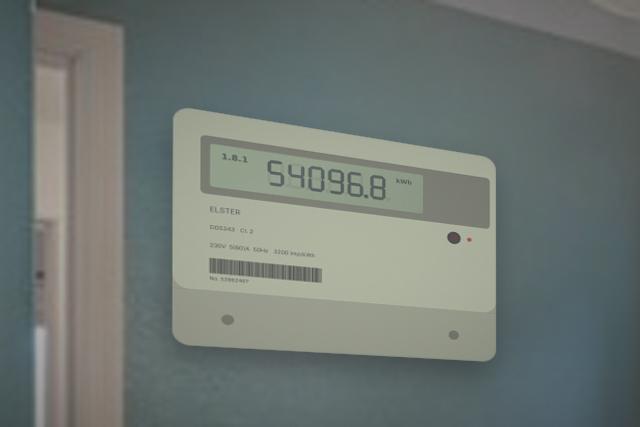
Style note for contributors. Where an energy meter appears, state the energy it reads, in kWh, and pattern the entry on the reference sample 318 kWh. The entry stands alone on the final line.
54096.8 kWh
